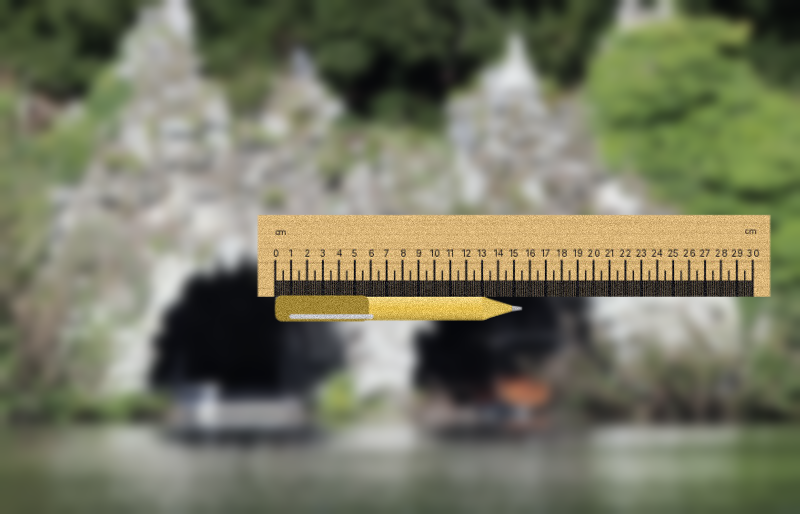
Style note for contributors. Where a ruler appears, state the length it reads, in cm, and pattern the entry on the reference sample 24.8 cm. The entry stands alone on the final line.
15.5 cm
